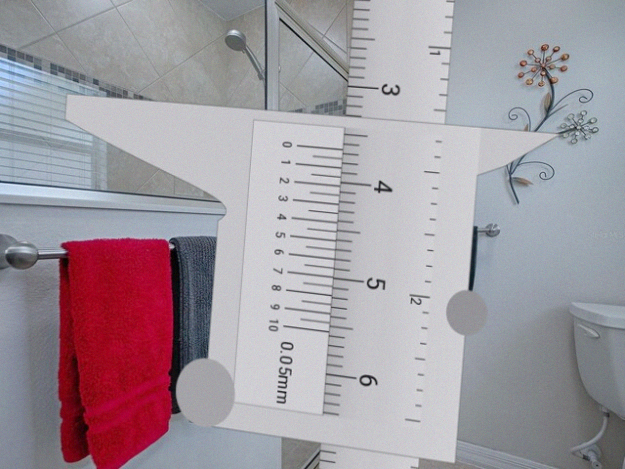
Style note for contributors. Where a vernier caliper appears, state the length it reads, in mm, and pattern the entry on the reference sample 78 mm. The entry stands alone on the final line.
36.6 mm
